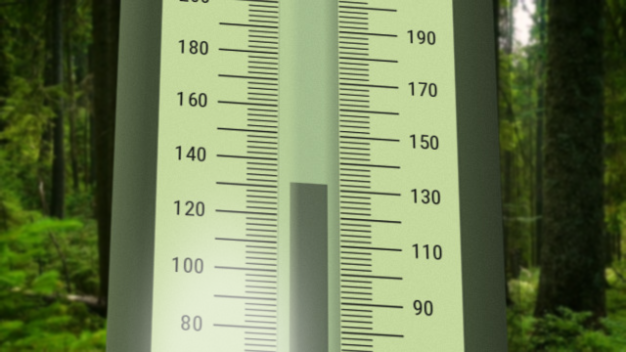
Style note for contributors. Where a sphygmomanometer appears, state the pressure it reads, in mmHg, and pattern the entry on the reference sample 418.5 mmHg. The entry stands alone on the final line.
132 mmHg
